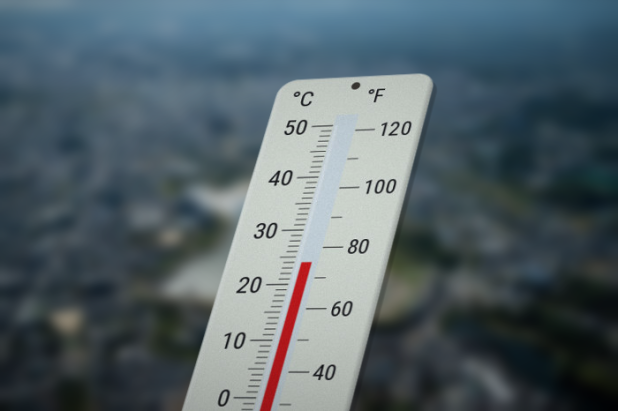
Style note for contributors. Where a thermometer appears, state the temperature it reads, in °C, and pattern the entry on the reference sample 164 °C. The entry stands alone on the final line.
24 °C
